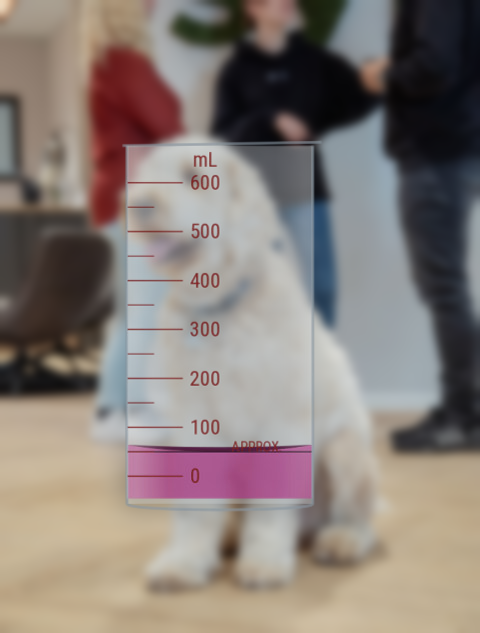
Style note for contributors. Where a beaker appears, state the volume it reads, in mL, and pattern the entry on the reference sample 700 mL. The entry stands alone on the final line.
50 mL
